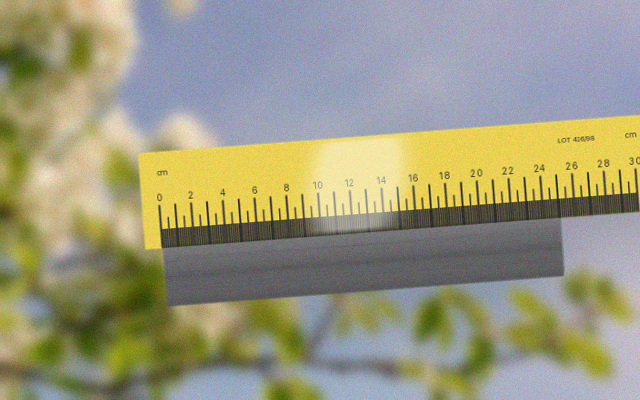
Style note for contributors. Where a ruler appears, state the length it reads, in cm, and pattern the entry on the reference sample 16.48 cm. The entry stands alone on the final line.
25 cm
